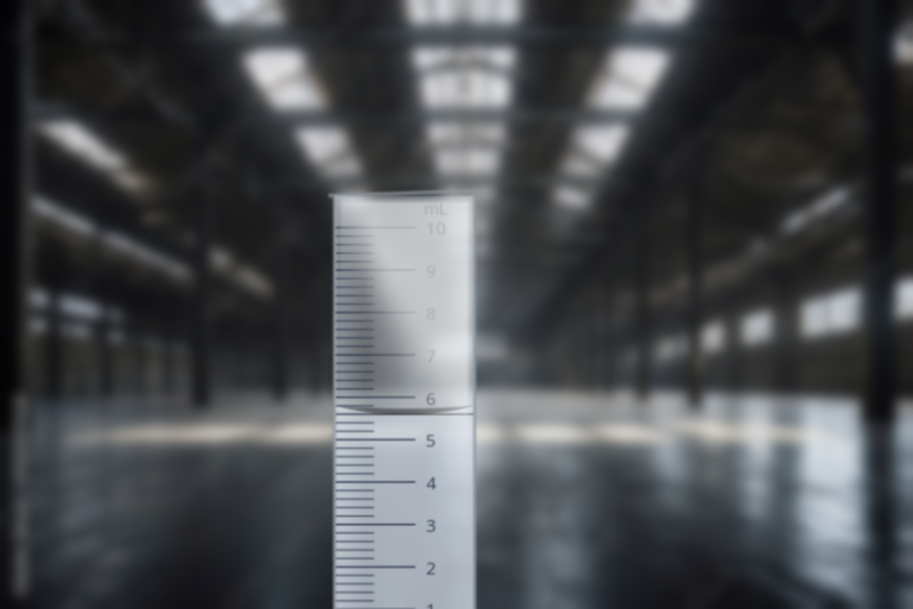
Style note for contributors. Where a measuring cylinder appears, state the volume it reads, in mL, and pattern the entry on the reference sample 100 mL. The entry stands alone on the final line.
5.6 mL
